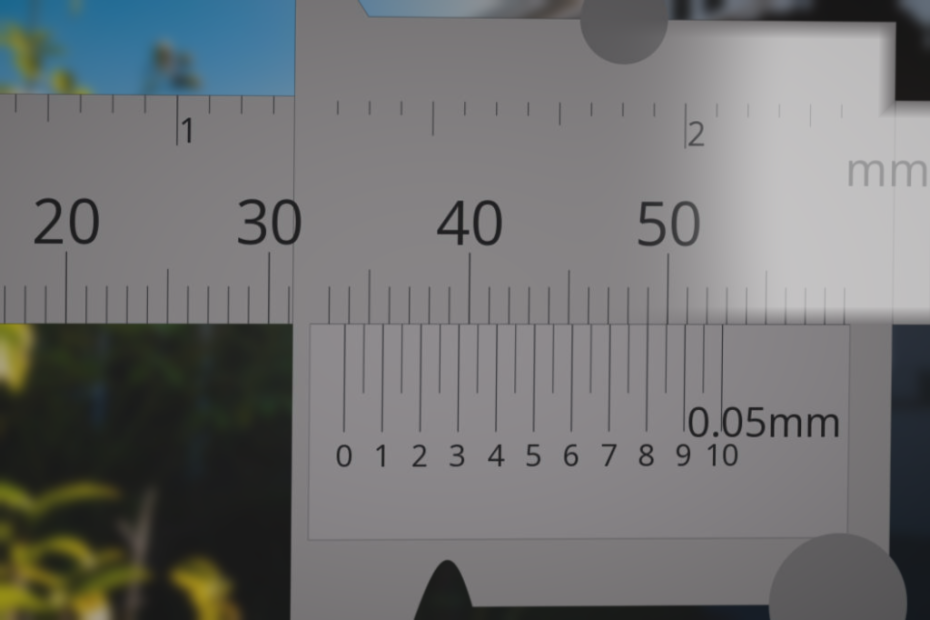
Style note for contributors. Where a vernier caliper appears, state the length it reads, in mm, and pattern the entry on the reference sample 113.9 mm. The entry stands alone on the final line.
33.8 mm
